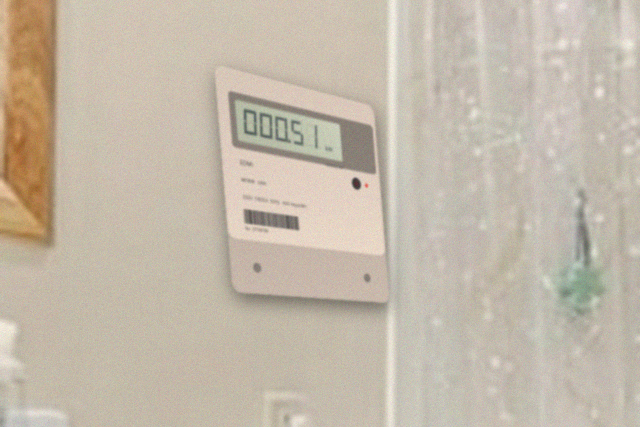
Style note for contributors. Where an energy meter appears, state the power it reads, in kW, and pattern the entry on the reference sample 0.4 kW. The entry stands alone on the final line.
0.51 kW
